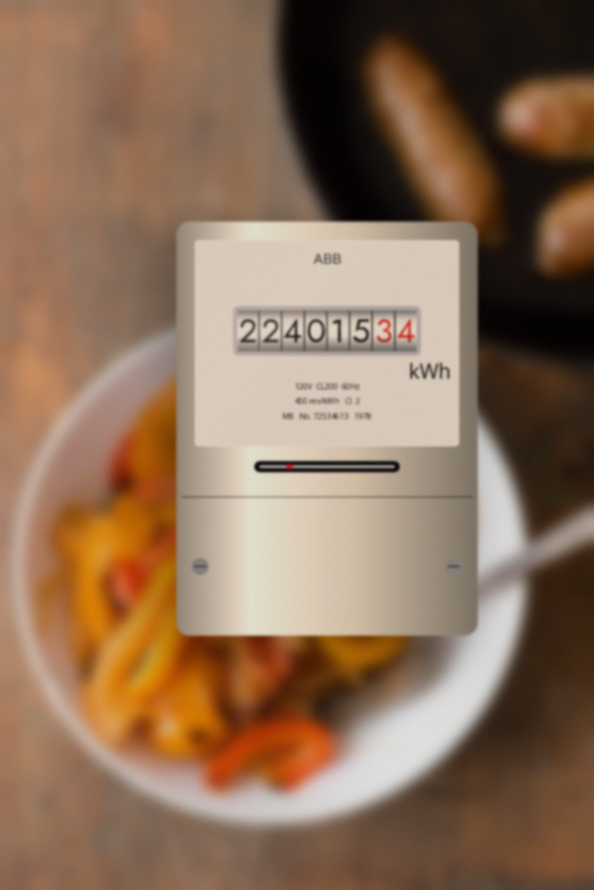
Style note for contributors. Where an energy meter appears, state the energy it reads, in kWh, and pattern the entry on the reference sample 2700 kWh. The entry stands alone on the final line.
224015.34 kWh
